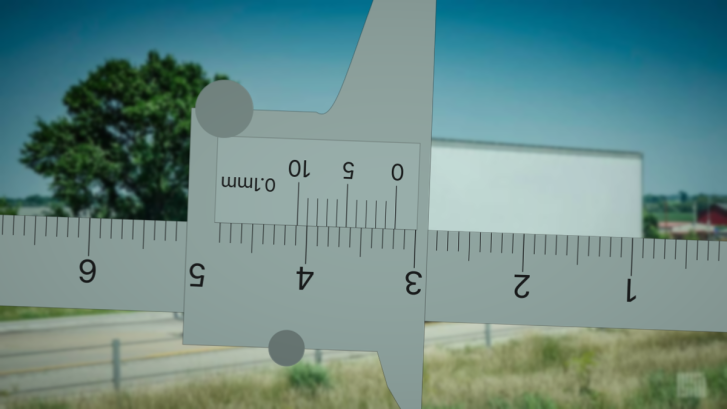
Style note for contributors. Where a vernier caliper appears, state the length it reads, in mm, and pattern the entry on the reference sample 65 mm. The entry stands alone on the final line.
31.9 mm
